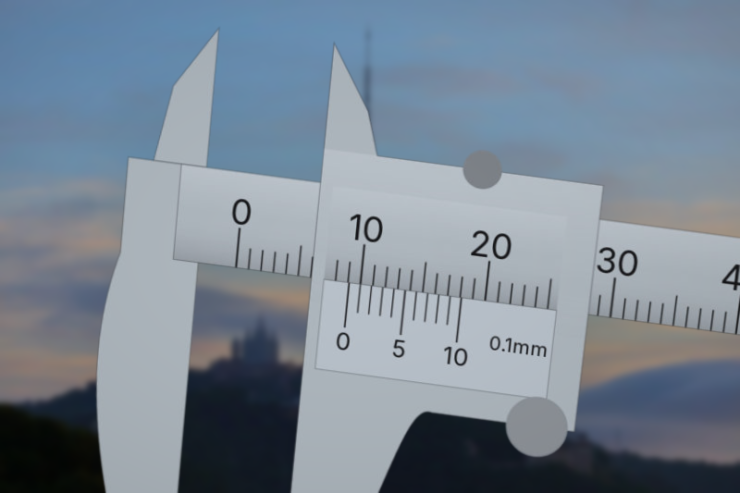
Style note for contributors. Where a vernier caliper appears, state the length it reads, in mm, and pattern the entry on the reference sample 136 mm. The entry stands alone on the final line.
9.1 mm
